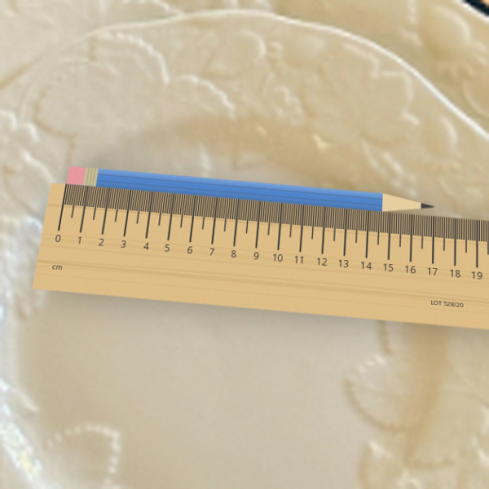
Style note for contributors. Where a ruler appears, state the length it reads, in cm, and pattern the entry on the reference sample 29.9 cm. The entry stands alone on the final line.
17 cm
